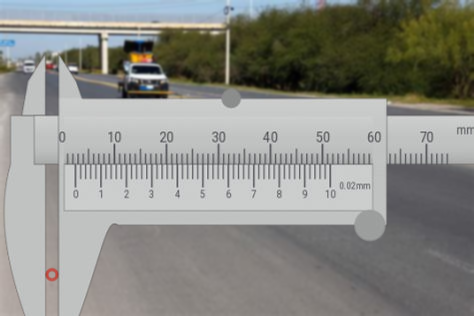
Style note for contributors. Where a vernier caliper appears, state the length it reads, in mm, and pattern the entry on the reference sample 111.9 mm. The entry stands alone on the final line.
2.5 mm
